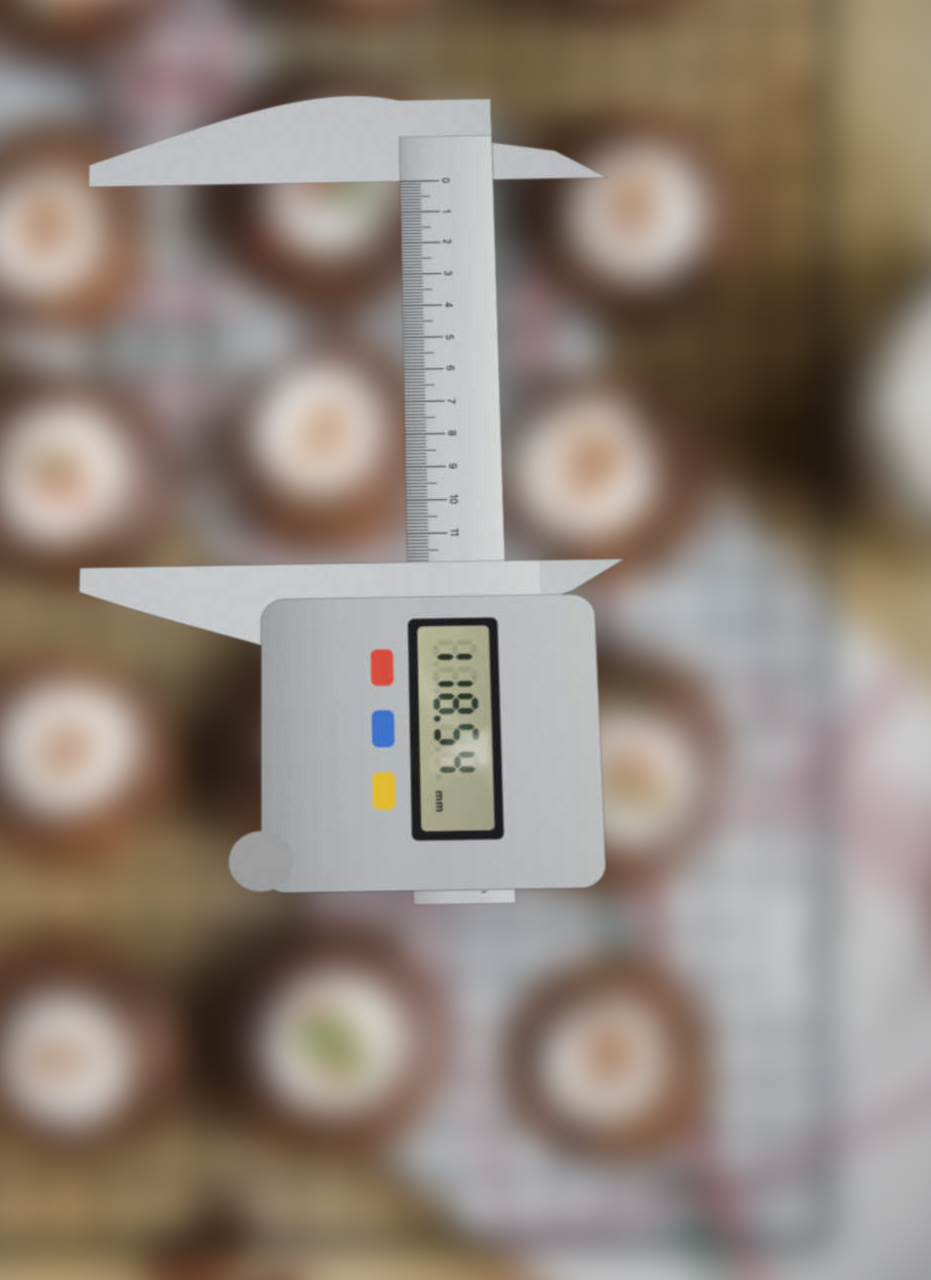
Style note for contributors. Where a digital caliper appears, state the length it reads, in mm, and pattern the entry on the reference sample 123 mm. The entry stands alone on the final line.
118.54 mm
